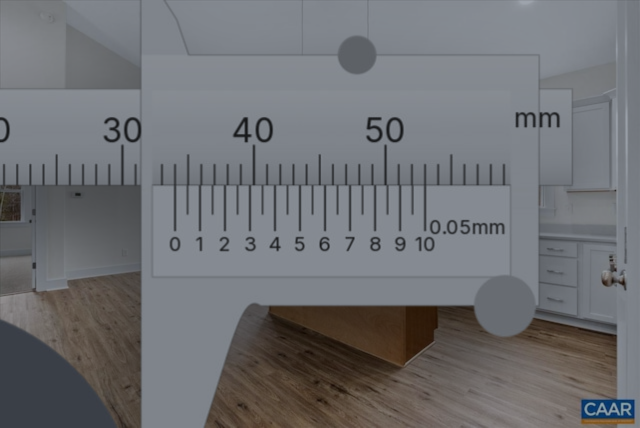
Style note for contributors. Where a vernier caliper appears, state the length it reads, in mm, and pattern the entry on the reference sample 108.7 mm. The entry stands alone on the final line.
34.0 mm
